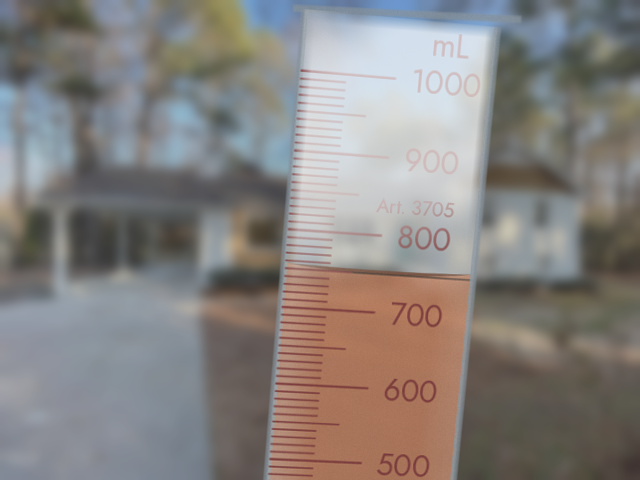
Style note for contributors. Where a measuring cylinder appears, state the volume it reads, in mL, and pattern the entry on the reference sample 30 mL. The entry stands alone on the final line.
750 mL
